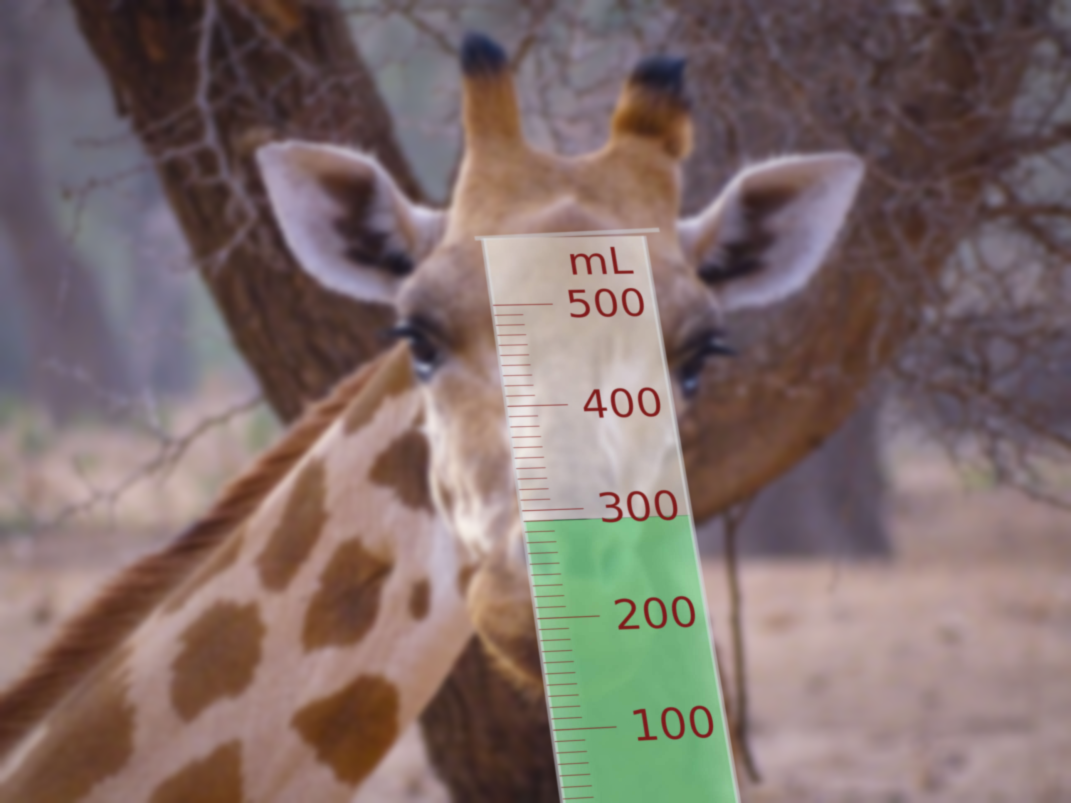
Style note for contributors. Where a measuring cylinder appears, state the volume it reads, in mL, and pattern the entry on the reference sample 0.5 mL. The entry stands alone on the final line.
290 mL
